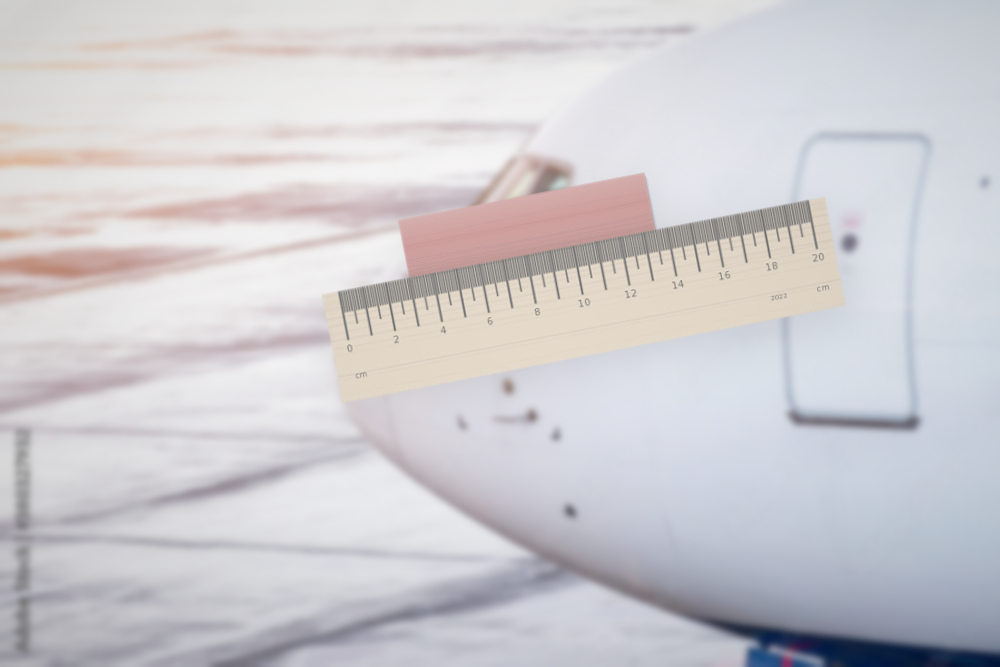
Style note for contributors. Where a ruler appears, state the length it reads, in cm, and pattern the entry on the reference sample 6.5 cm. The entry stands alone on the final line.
10.5 cm
